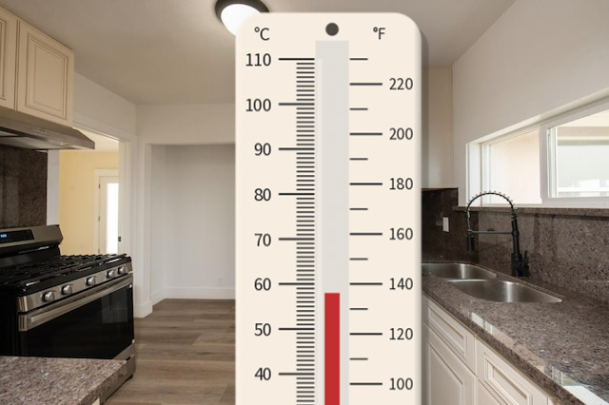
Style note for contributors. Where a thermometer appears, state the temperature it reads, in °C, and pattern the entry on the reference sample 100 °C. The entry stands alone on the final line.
58 °C
